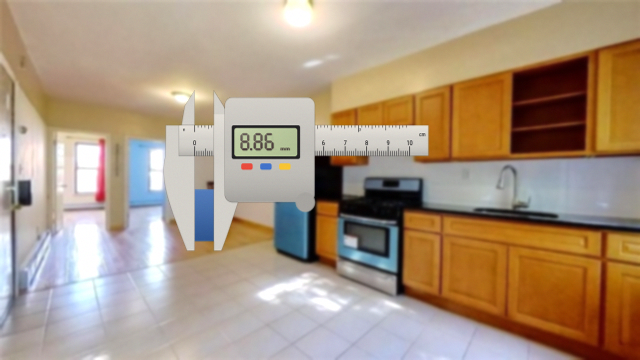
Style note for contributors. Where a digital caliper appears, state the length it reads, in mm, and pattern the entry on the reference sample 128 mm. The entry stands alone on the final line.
8.86 mm
